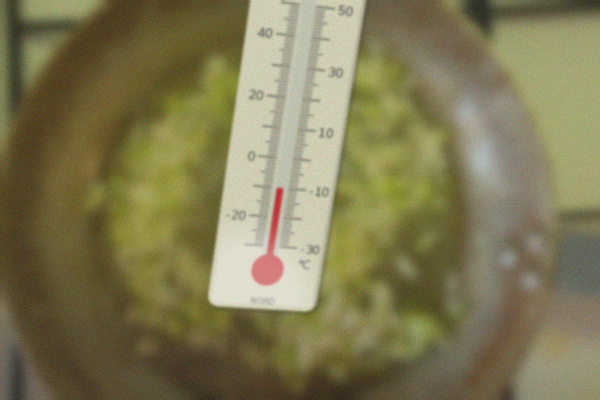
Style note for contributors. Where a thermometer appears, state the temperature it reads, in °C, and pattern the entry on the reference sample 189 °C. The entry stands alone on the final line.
-10 °C
